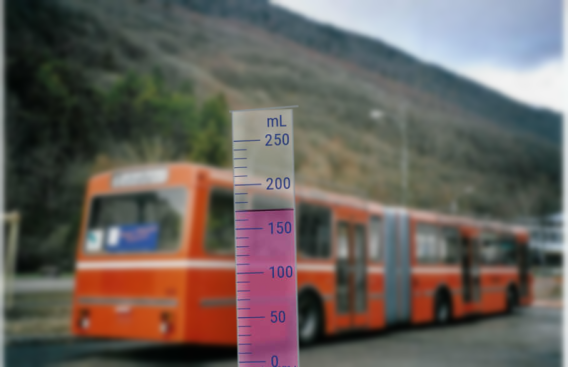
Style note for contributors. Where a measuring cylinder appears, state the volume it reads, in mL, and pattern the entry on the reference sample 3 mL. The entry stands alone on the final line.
170 mL
